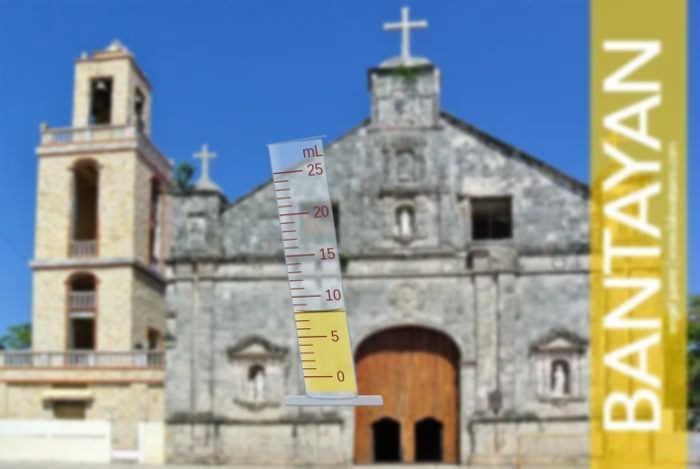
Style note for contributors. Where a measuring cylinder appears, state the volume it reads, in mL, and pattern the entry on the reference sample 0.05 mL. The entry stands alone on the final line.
8 mL
